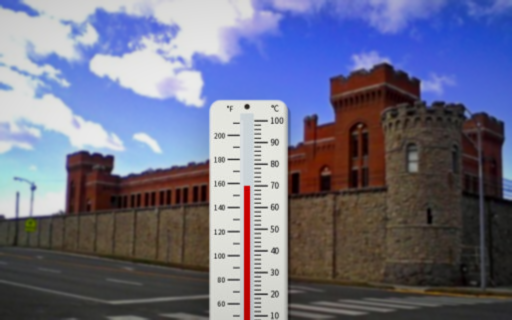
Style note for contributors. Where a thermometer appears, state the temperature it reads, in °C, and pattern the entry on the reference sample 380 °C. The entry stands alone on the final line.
70 °C
